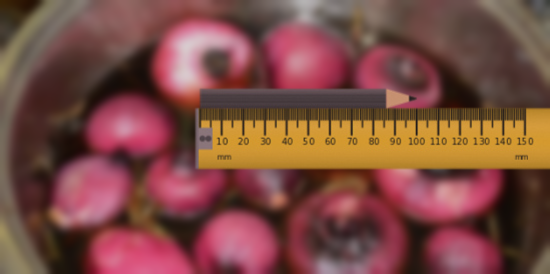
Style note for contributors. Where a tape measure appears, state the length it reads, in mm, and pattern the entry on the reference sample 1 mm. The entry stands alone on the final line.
100 mm
